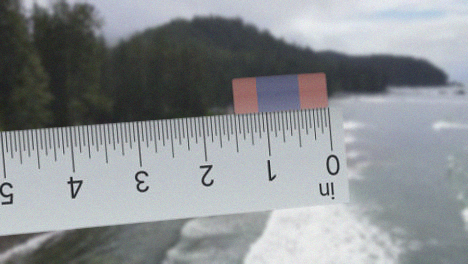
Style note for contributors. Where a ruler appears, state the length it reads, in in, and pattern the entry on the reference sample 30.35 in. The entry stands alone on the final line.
1.5 in
